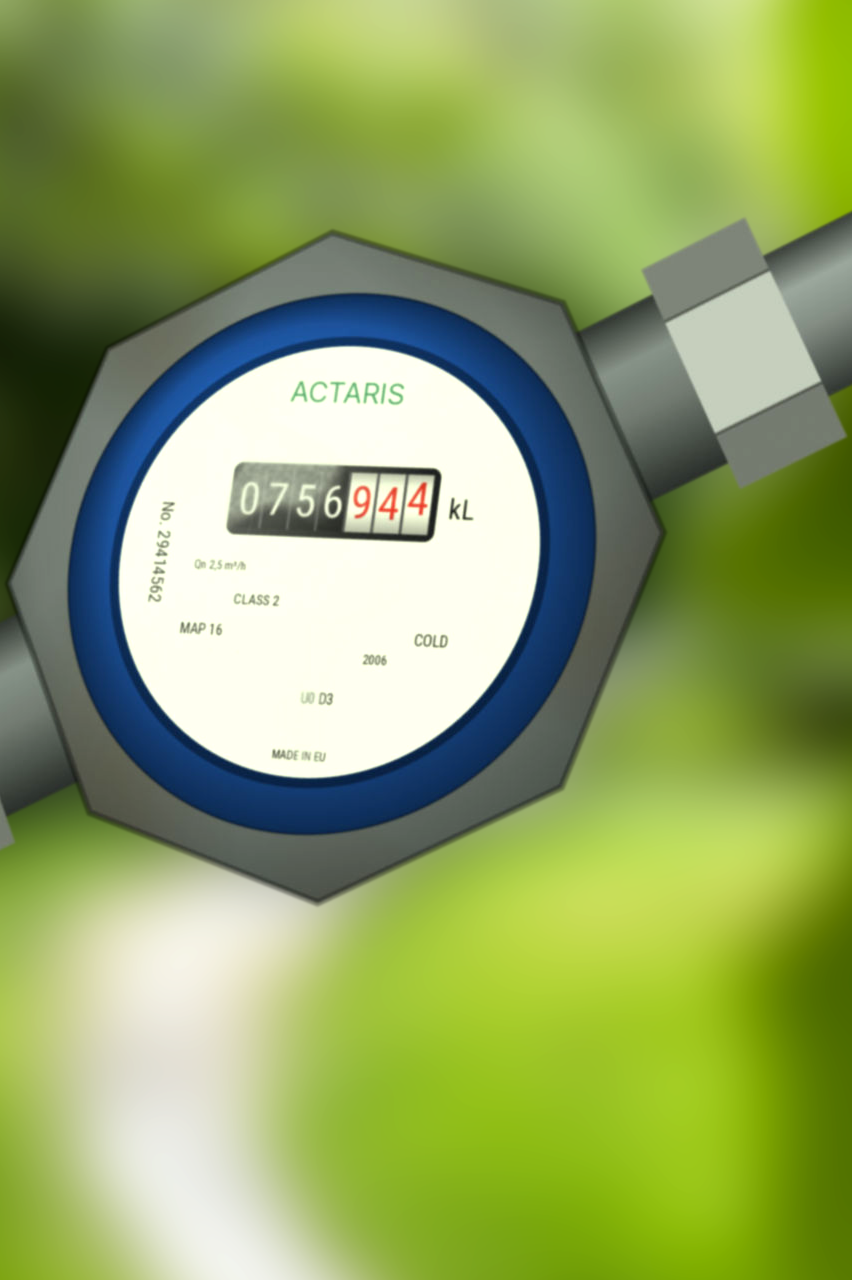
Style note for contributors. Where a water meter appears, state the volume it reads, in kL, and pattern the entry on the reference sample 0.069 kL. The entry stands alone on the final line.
756.944 kL
